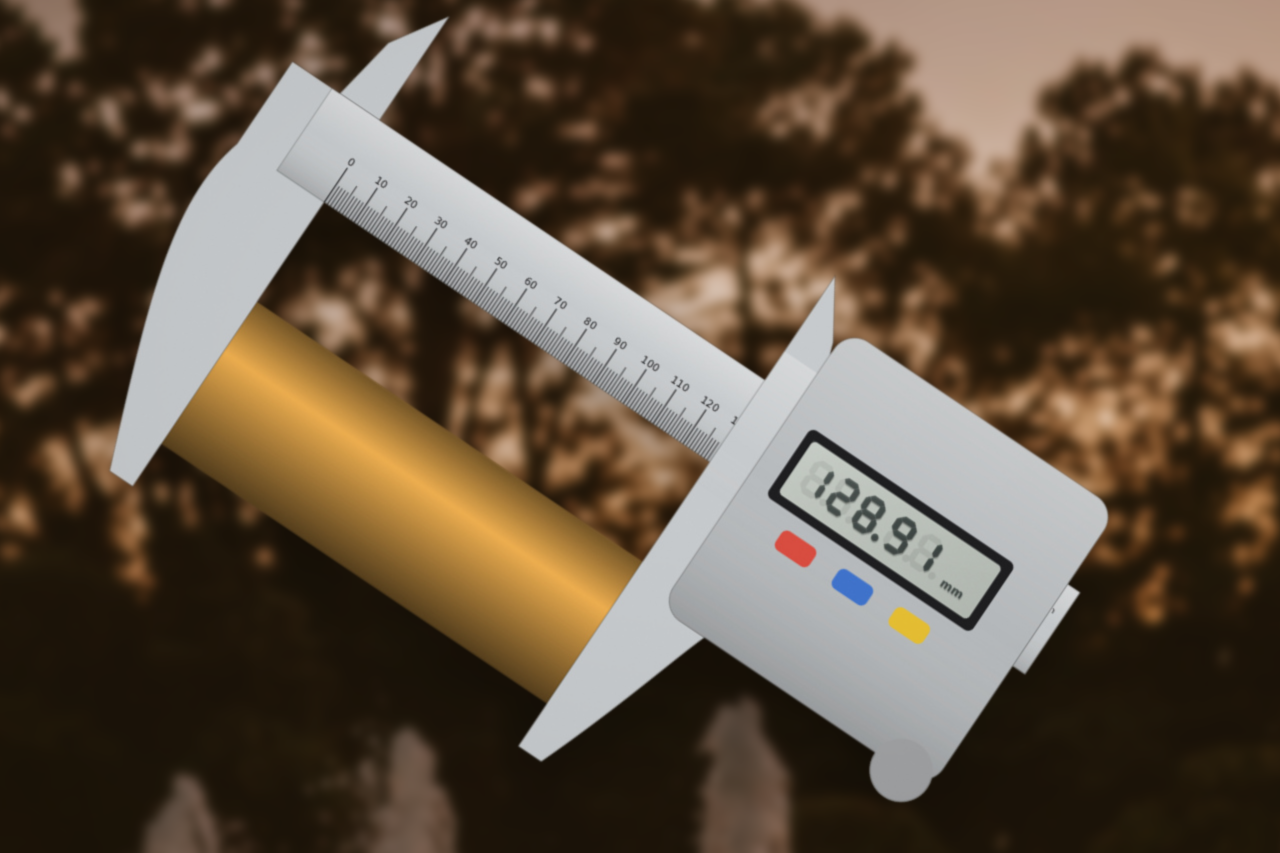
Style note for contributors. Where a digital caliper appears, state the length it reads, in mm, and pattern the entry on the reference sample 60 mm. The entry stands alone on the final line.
128.91 mm
